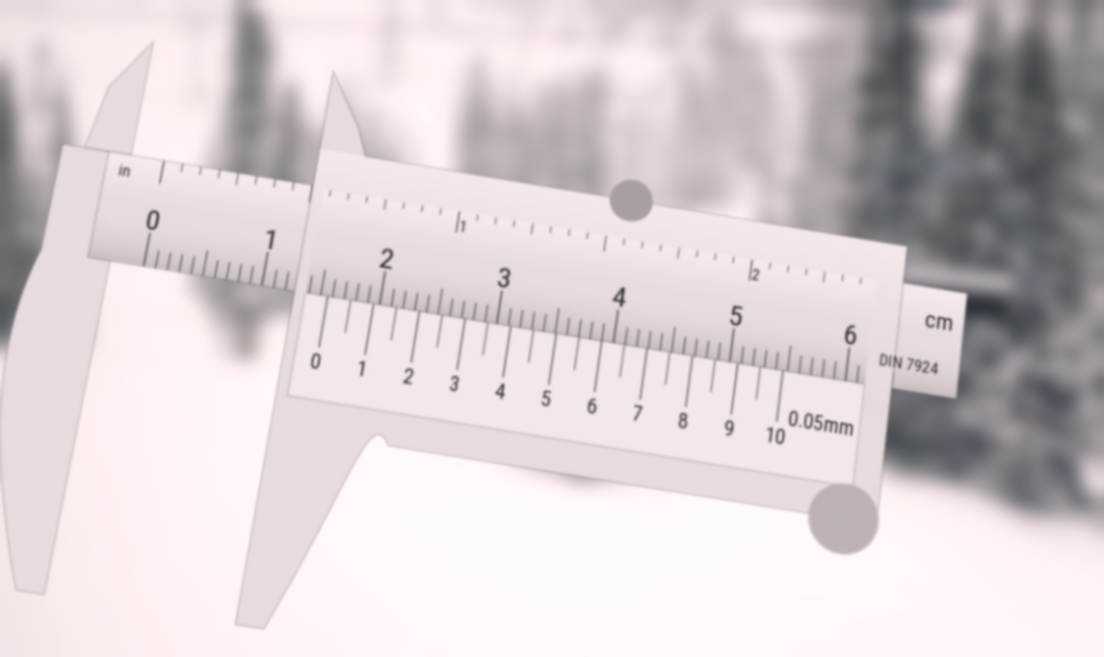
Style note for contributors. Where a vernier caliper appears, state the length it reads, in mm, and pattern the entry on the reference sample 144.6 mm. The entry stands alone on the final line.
15.6 mm
